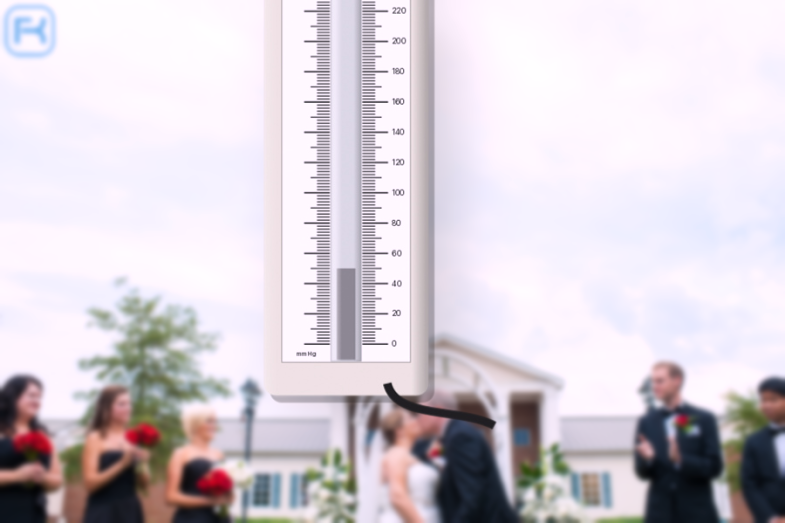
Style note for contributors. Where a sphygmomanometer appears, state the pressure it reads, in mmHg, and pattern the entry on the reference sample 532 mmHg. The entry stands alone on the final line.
50 mmHg
